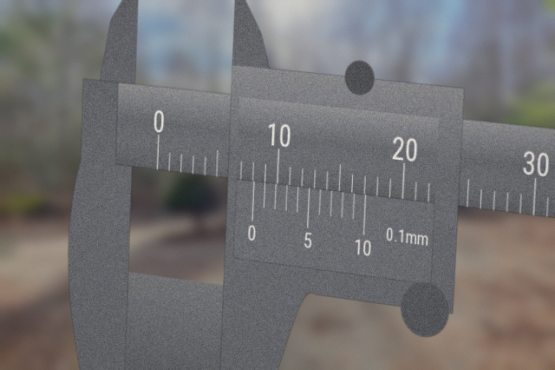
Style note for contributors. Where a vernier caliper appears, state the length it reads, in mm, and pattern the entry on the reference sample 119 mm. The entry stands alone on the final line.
8.1 mm
